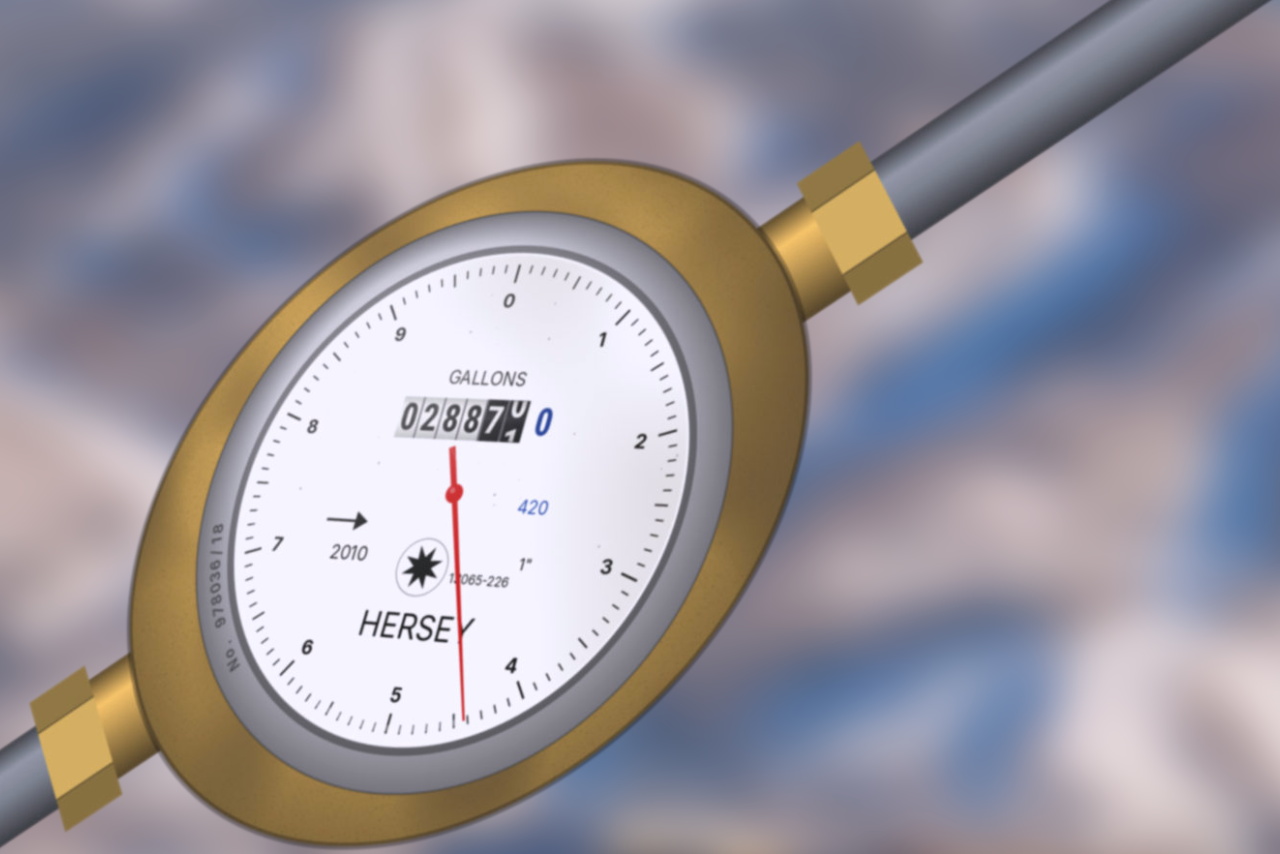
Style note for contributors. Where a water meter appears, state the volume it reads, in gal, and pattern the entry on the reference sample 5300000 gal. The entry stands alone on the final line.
288704.4 gal
